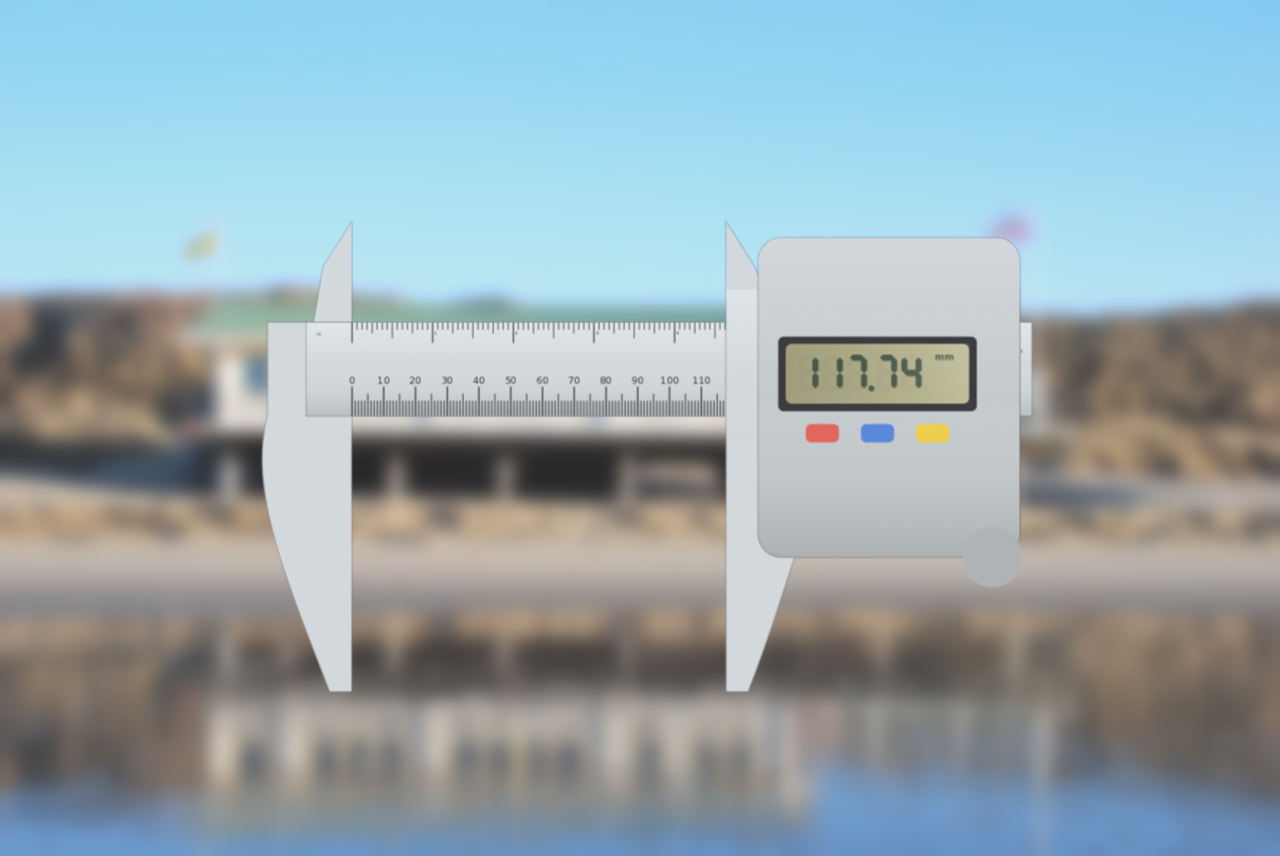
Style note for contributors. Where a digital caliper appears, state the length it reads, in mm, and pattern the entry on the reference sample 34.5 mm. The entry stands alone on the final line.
117.74 mm
